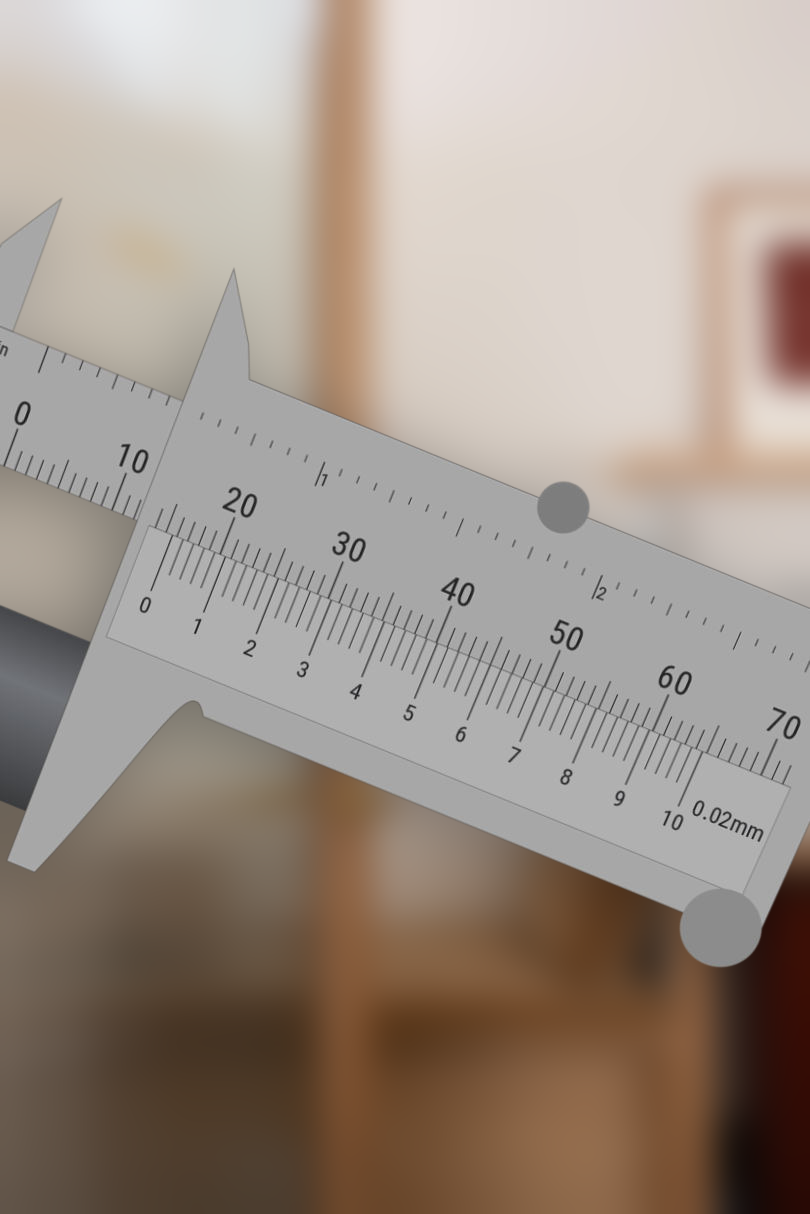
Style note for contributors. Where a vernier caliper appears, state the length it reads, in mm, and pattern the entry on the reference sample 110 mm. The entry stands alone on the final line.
15.6 mm
